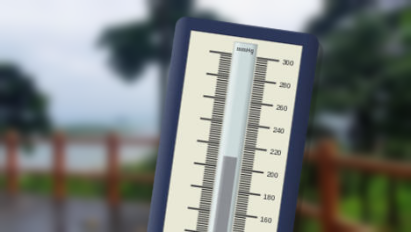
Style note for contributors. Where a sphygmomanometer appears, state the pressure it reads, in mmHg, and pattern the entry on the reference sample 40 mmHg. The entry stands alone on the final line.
210 mmHg
